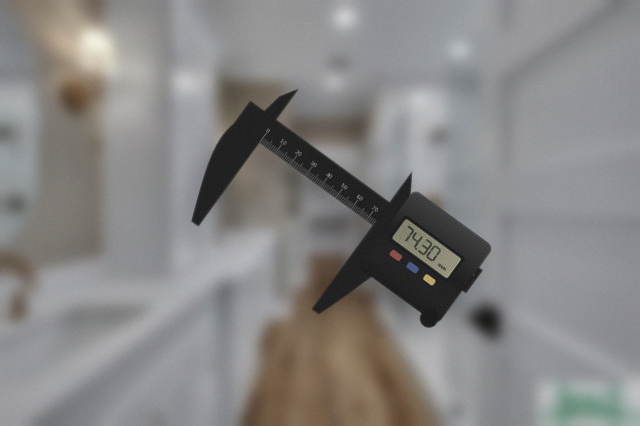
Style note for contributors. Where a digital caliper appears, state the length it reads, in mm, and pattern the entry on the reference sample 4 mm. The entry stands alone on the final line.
74.30 mm
